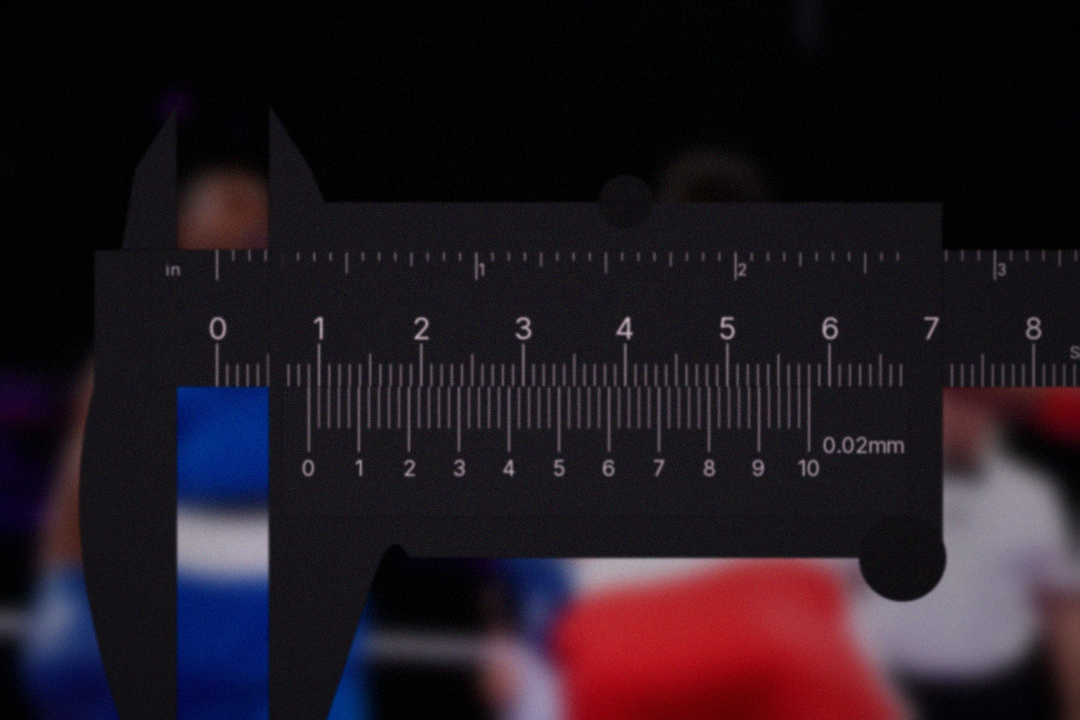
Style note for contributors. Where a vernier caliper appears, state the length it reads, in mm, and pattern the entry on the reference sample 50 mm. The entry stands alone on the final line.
9.0 mm
